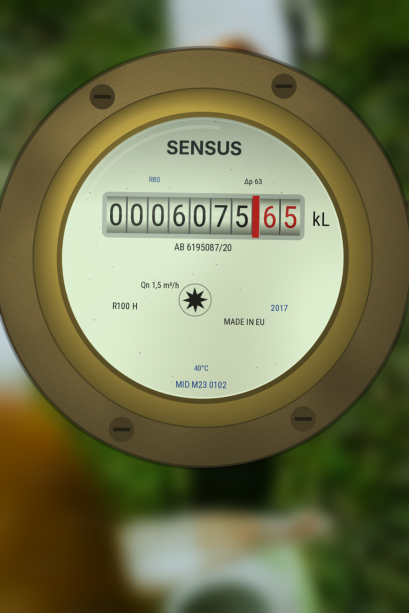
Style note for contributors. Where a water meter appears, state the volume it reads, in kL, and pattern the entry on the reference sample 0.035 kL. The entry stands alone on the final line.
6075.65 kL
